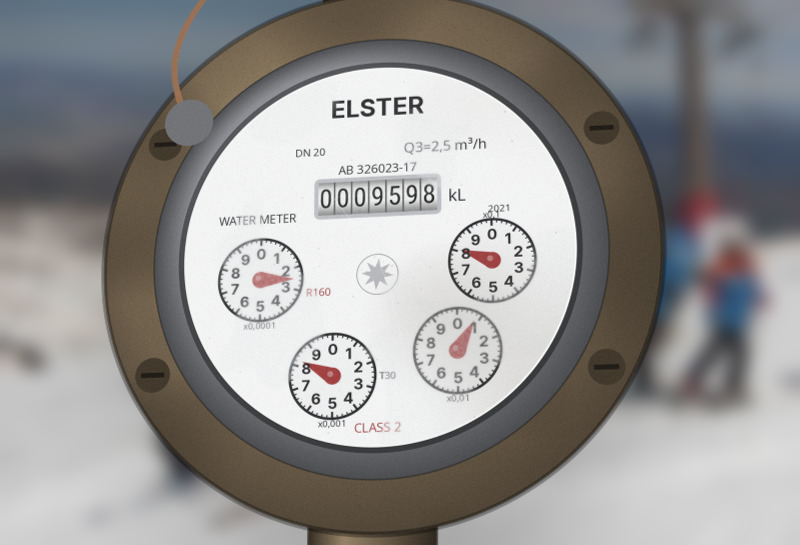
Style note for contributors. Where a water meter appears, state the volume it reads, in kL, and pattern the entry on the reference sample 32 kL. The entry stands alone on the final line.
9598.8082 kL
